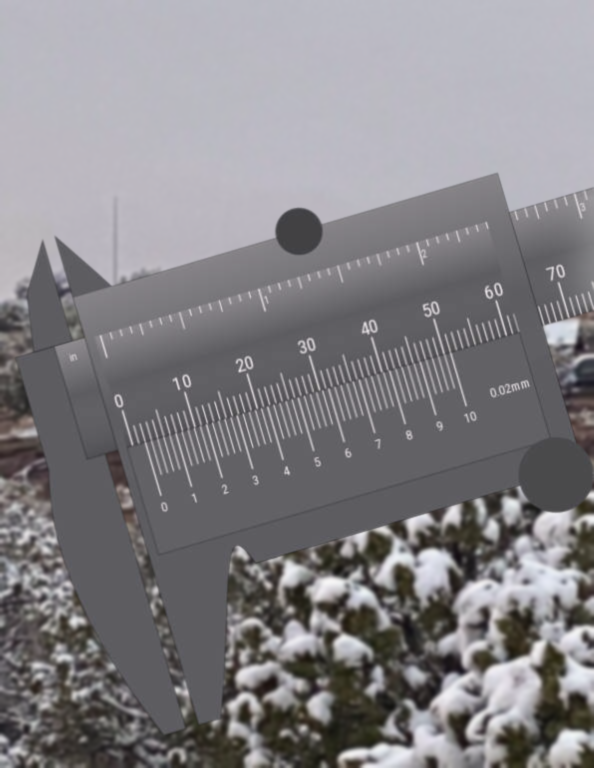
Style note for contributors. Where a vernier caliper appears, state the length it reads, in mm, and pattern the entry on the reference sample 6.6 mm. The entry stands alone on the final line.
2.0 mm
